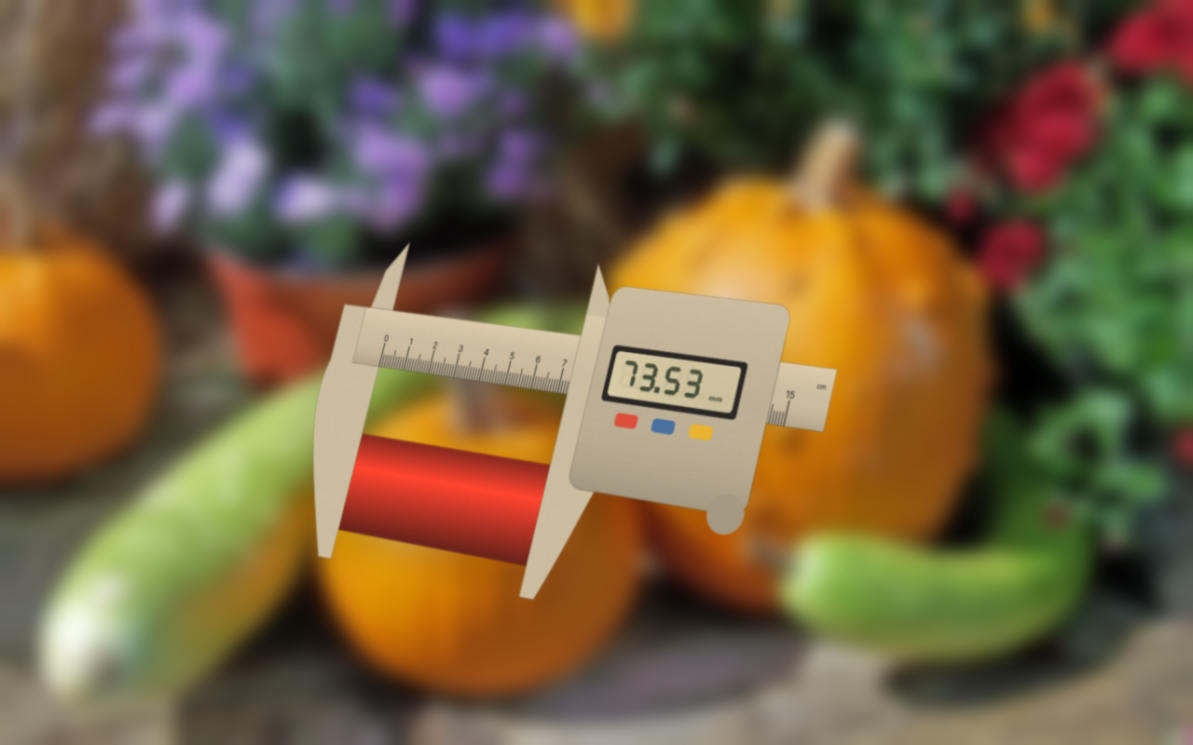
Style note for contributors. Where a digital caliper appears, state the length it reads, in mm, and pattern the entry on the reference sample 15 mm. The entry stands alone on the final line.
73.53 mm
